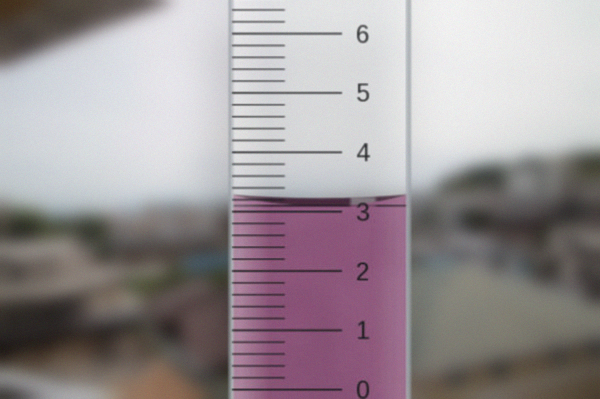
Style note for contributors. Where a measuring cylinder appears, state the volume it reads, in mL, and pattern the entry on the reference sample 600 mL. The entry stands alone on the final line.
3.1 mL
